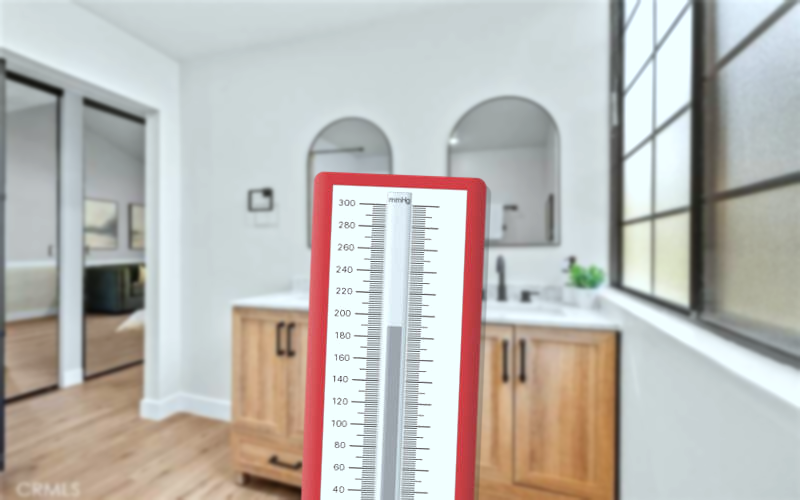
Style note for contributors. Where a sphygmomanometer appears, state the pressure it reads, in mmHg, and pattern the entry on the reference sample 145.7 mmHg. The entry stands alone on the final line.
190 mmHg
